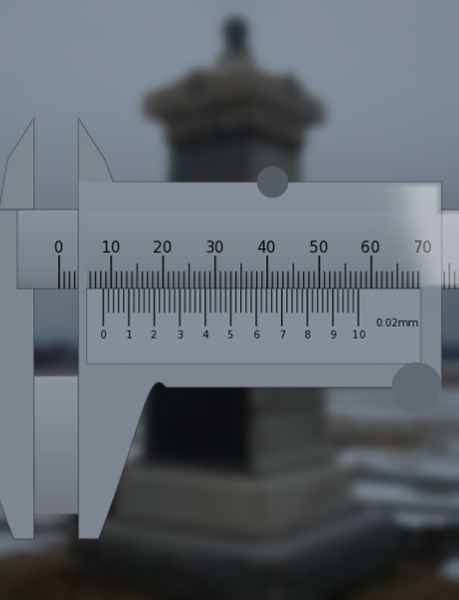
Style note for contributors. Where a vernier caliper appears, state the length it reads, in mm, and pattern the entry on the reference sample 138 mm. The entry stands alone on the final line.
8.5 mm
